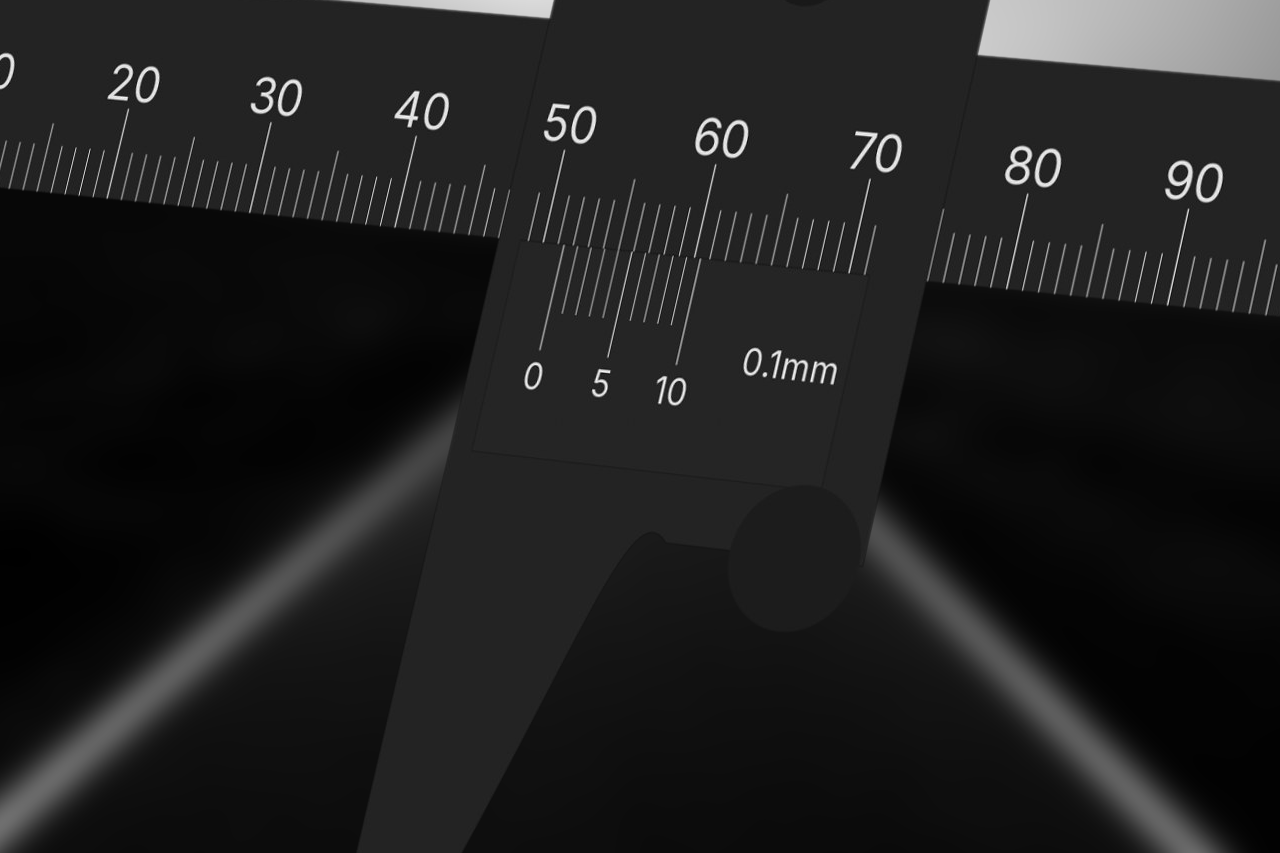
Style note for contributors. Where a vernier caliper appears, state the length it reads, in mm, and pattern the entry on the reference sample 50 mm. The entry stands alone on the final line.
51.4 mm
